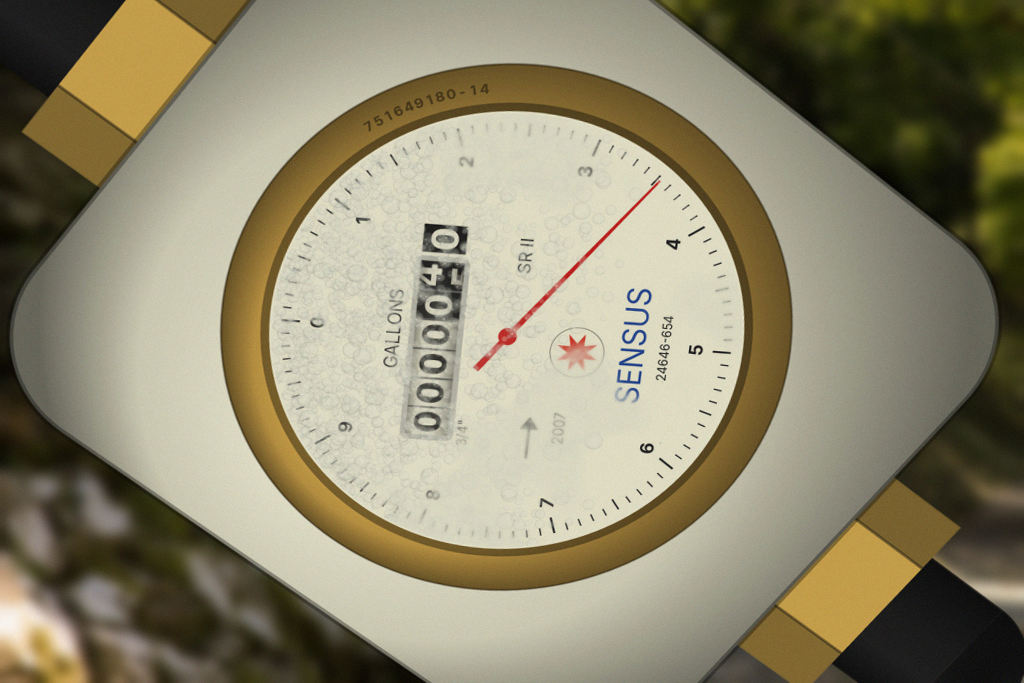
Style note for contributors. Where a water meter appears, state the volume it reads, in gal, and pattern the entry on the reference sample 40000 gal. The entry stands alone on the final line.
43.5 gal
